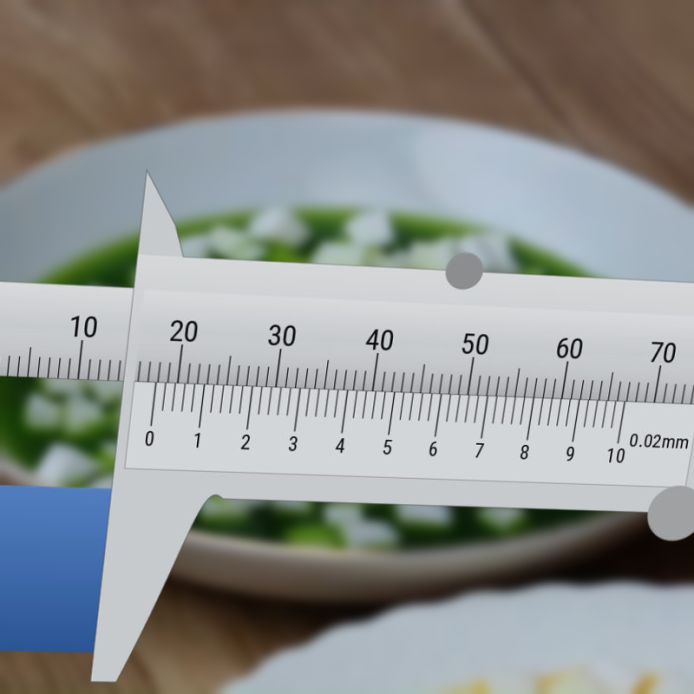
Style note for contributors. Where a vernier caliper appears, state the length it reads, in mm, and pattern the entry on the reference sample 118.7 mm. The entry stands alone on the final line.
17.8 mm
